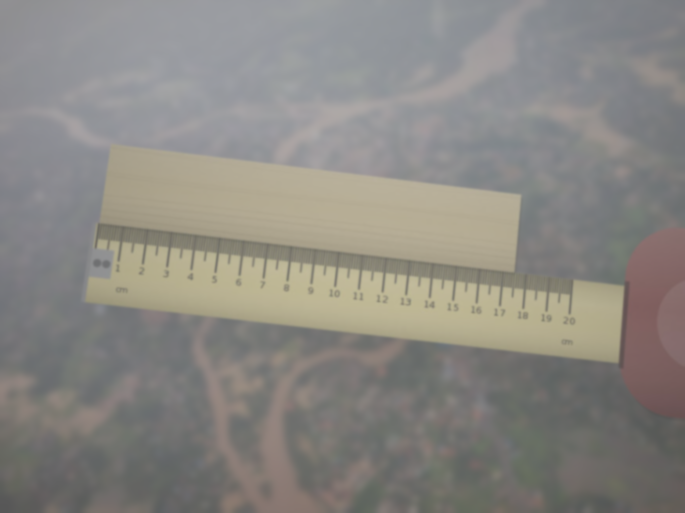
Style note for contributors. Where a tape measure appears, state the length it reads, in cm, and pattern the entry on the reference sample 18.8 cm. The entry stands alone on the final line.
17.5 cm
